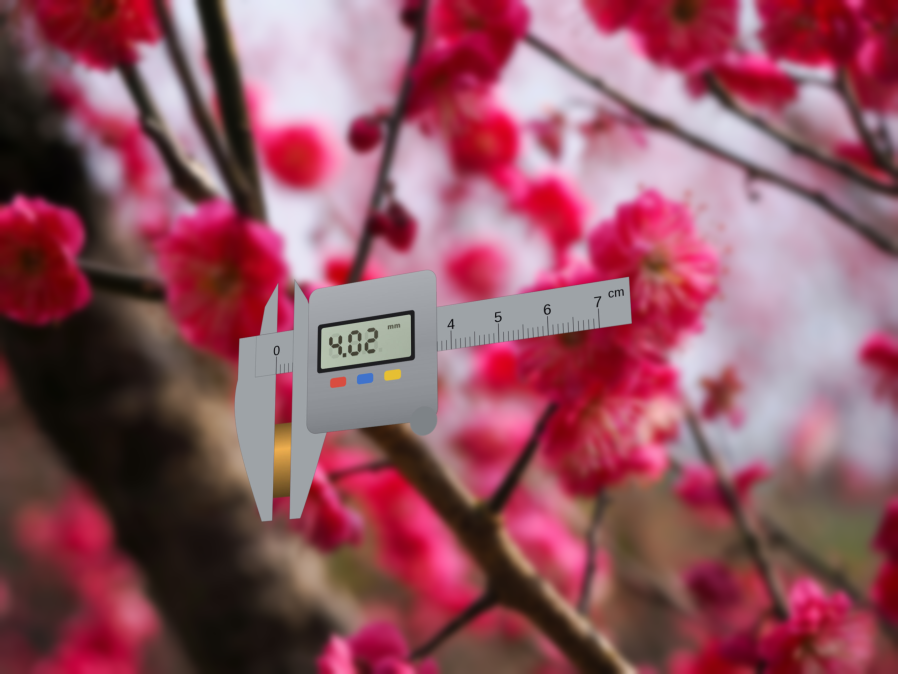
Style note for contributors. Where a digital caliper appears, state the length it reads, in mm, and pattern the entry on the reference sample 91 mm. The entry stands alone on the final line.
4.02 mm
